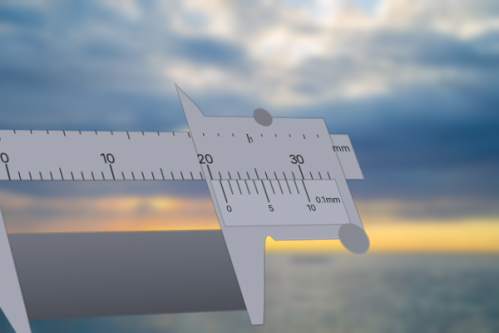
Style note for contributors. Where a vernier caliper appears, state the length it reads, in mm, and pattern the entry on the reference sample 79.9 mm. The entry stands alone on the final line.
20.8 mm
